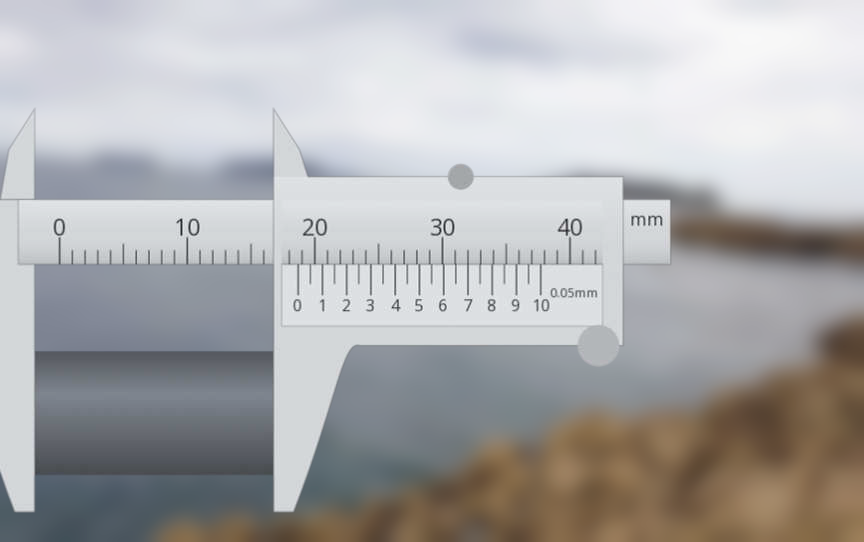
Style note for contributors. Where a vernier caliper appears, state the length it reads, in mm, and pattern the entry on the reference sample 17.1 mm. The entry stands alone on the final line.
18.7 mm
